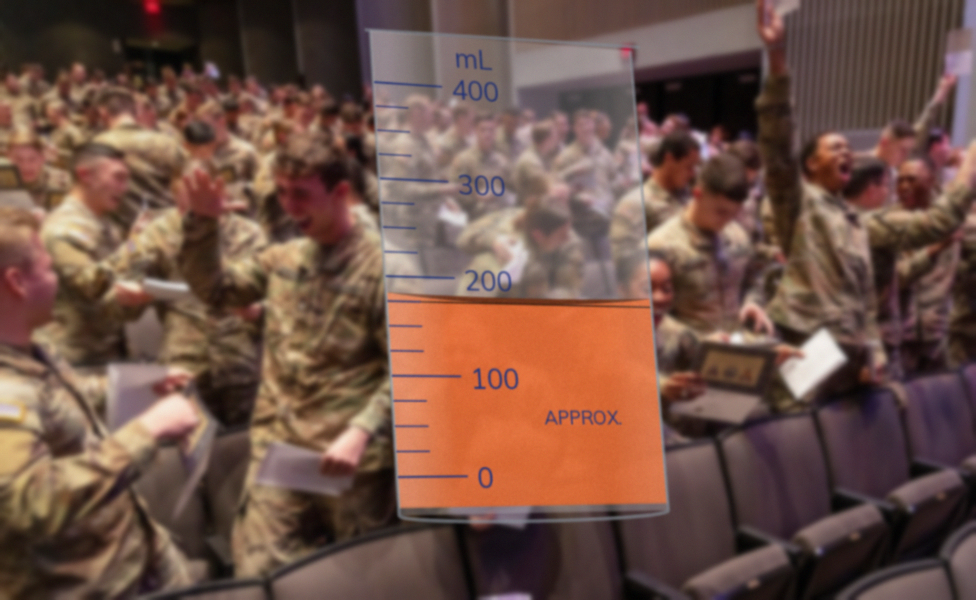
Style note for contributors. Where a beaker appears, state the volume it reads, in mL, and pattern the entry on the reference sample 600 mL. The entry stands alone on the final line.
175 mL
